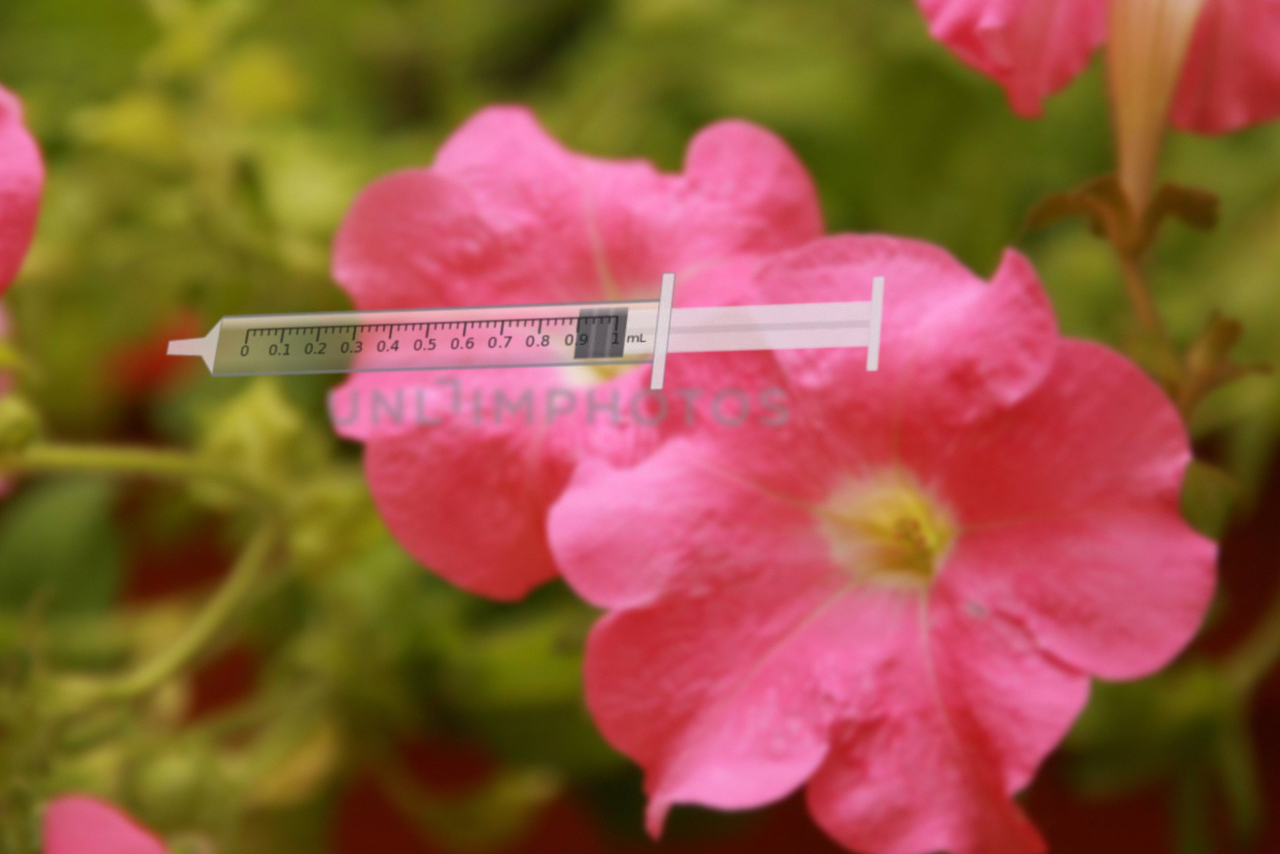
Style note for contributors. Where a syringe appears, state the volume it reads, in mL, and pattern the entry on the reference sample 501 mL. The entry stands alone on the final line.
0.9 mL
